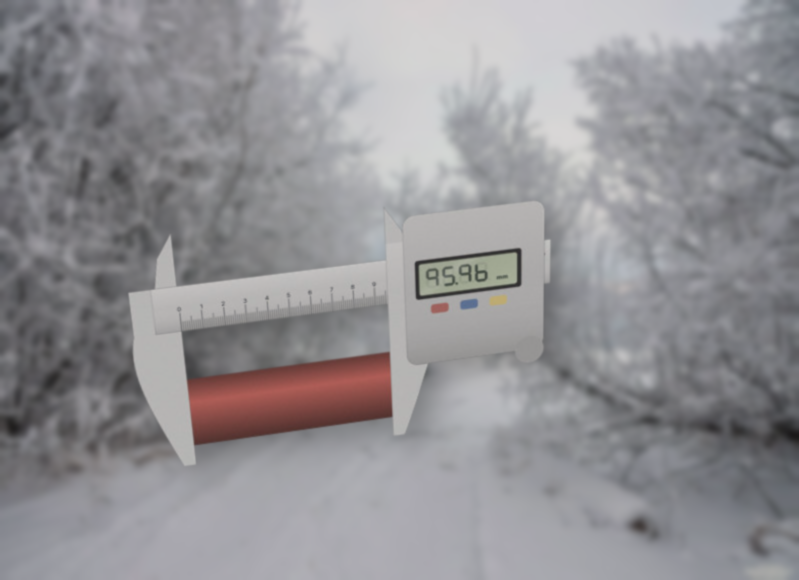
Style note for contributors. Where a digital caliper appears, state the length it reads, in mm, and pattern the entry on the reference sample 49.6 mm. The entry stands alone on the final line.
95.96 mm
